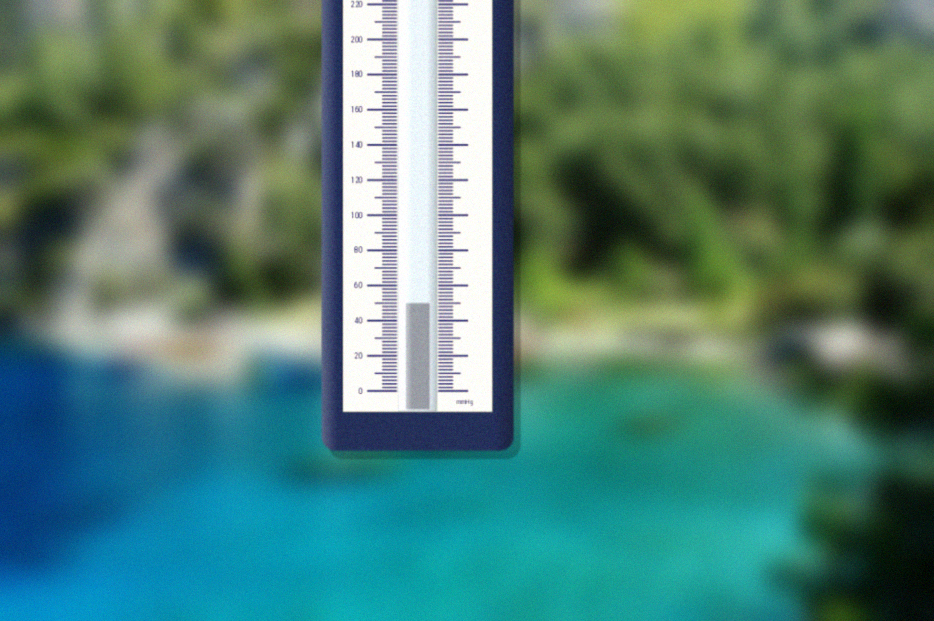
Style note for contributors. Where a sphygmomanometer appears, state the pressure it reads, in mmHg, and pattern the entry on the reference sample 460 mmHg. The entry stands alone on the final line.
50 mmHg
